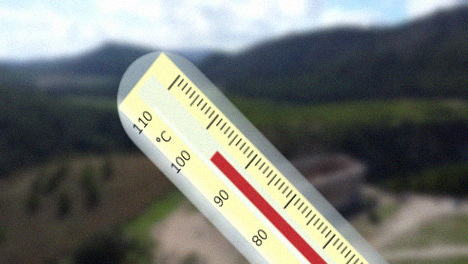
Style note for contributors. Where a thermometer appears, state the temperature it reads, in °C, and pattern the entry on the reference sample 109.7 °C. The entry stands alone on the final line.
96 °C
